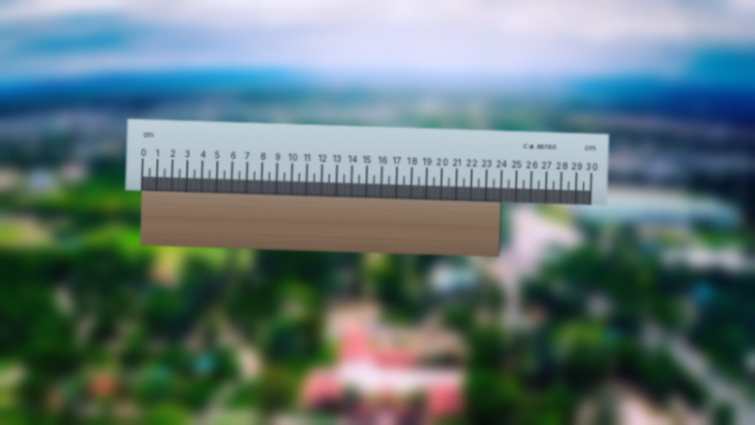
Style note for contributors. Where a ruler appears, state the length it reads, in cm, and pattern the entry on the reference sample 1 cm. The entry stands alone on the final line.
24 cm
